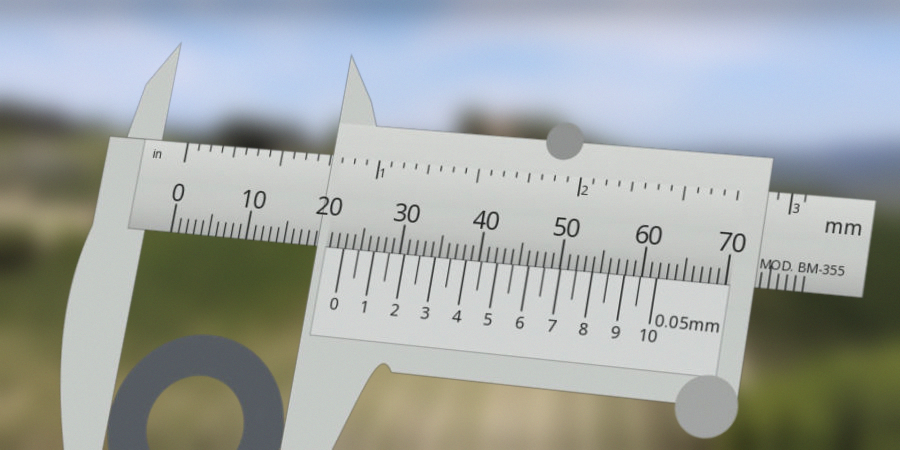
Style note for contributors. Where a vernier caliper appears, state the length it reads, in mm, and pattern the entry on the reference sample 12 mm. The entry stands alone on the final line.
22.8 mm
